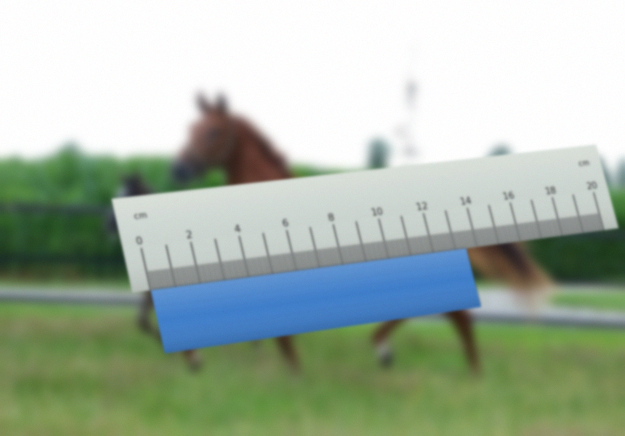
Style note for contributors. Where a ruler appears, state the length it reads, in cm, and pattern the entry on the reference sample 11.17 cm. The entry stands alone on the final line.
13.5 cm
